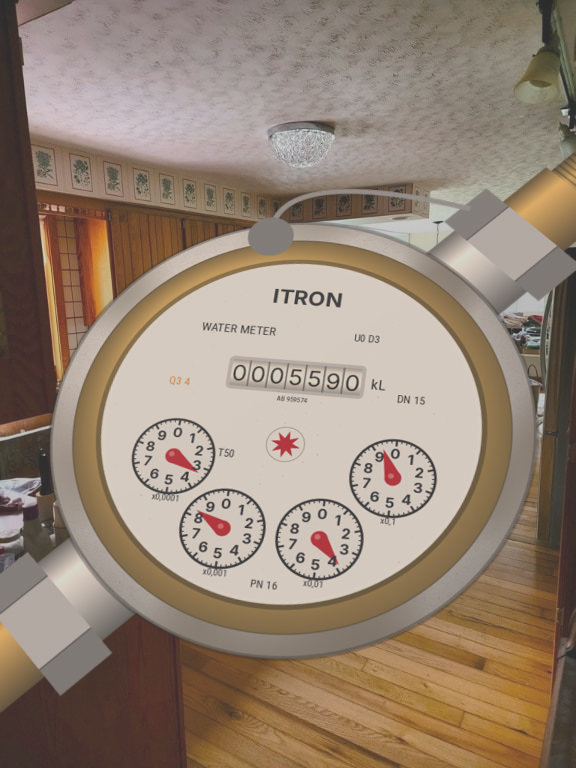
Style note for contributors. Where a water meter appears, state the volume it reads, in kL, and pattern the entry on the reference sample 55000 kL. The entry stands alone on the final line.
5589.9383 kL
